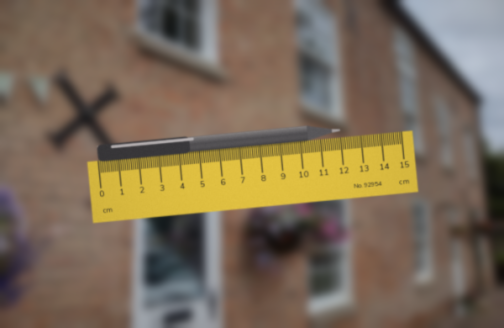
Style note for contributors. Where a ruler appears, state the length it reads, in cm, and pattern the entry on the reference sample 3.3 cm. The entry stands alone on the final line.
12 cm
